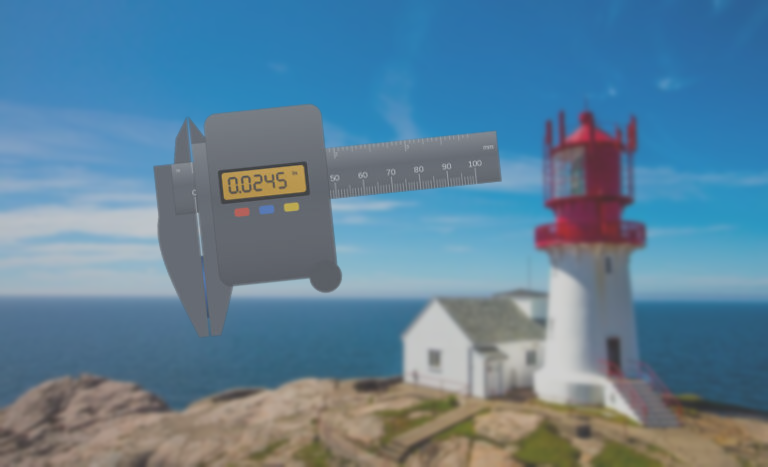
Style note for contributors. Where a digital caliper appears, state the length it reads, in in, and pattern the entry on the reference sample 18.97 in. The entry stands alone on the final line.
0.0245 in
